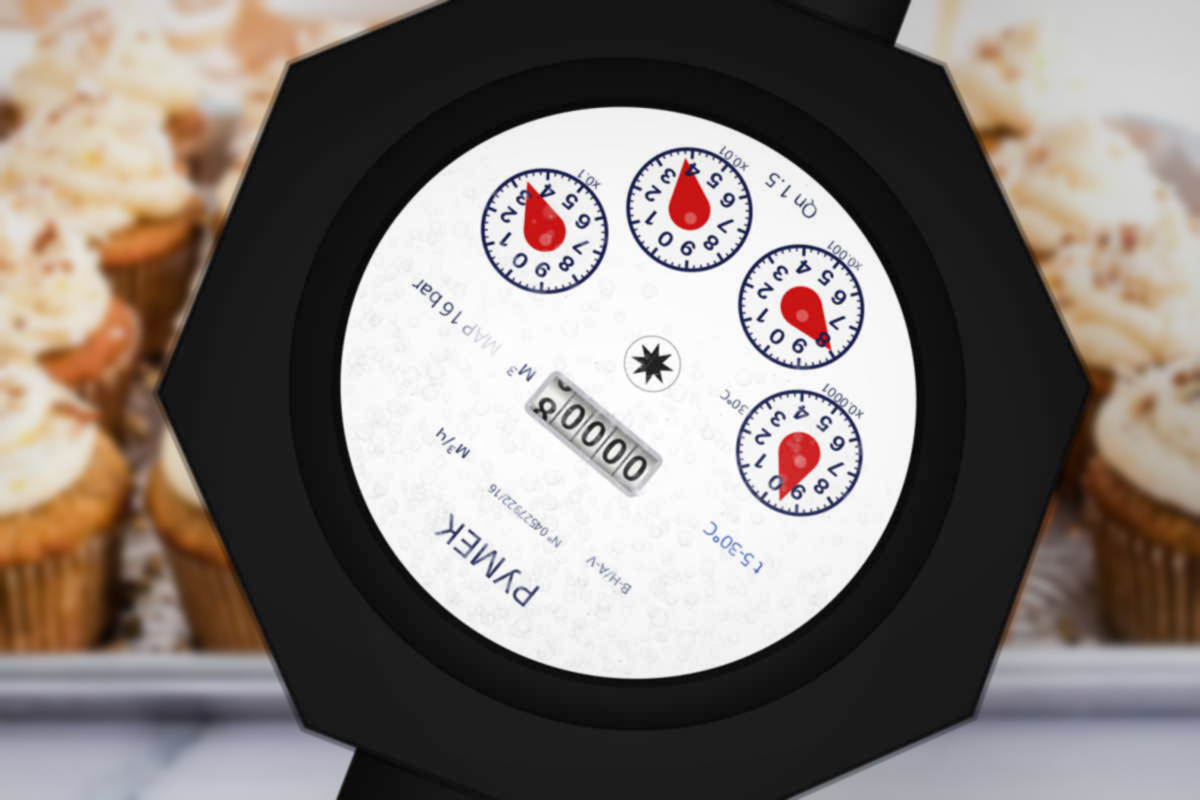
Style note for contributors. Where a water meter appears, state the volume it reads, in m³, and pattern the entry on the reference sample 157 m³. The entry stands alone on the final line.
8.3379 m³
